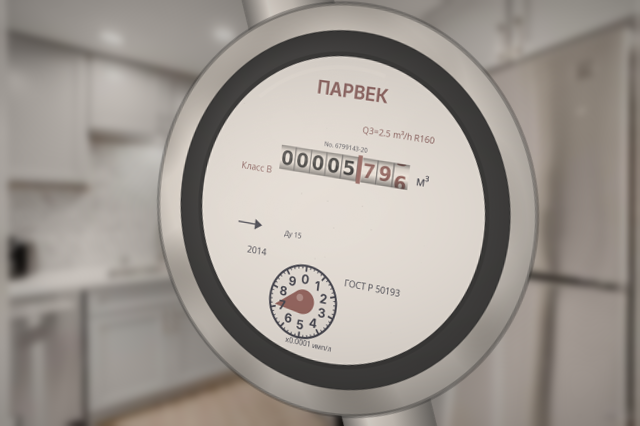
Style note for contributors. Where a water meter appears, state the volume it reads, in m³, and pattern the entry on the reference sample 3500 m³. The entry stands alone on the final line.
5.7957 m³
